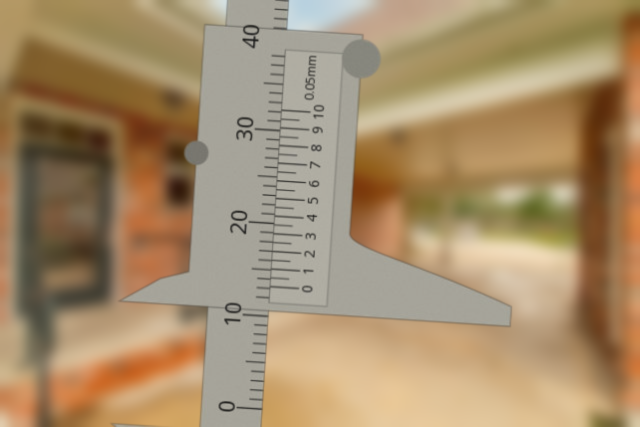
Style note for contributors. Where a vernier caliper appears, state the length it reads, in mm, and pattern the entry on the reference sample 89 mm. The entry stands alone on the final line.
13.2 mm
